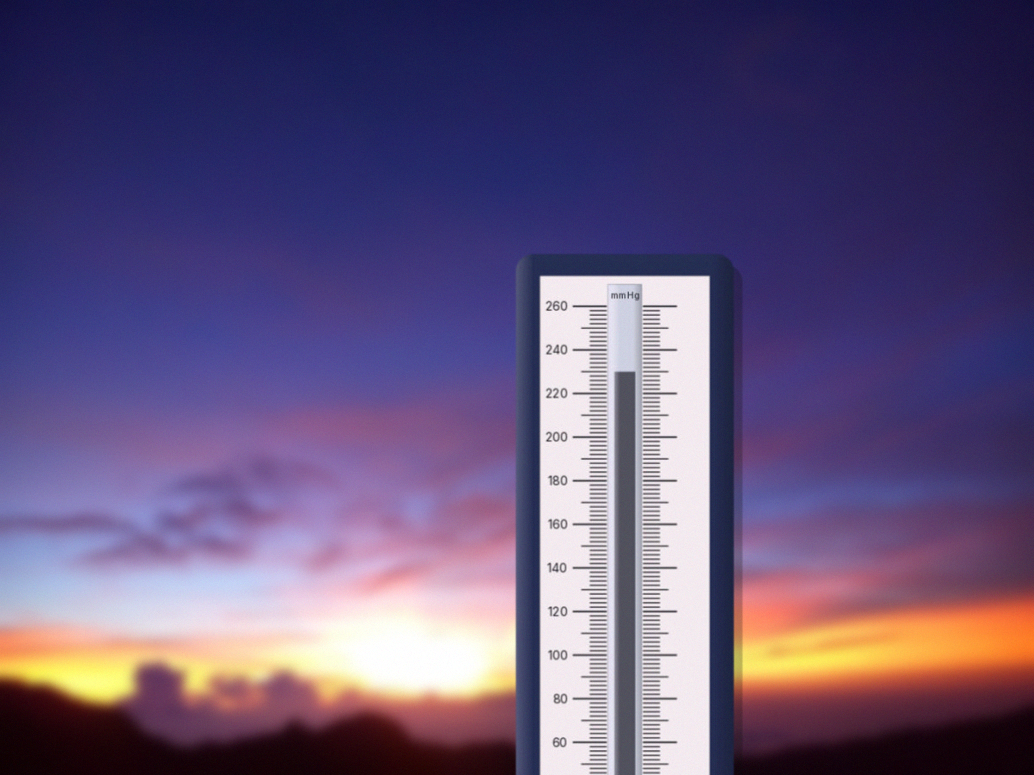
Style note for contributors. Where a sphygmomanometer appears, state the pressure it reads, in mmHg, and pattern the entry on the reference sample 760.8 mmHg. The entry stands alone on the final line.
230 mmHg
